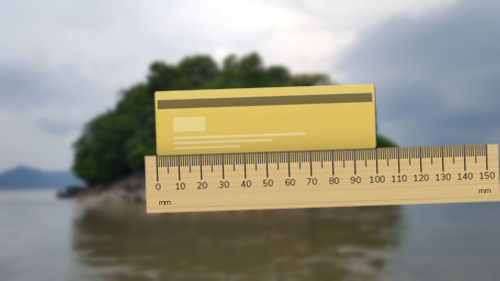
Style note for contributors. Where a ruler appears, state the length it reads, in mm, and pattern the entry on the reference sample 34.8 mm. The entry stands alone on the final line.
100 mm
